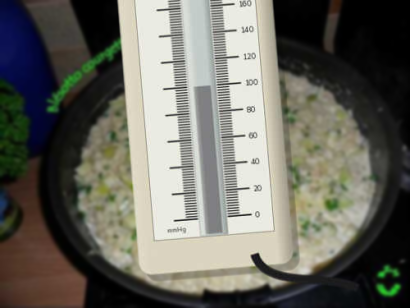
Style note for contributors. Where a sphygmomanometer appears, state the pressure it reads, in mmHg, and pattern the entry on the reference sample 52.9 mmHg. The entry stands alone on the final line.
100 mmHg
